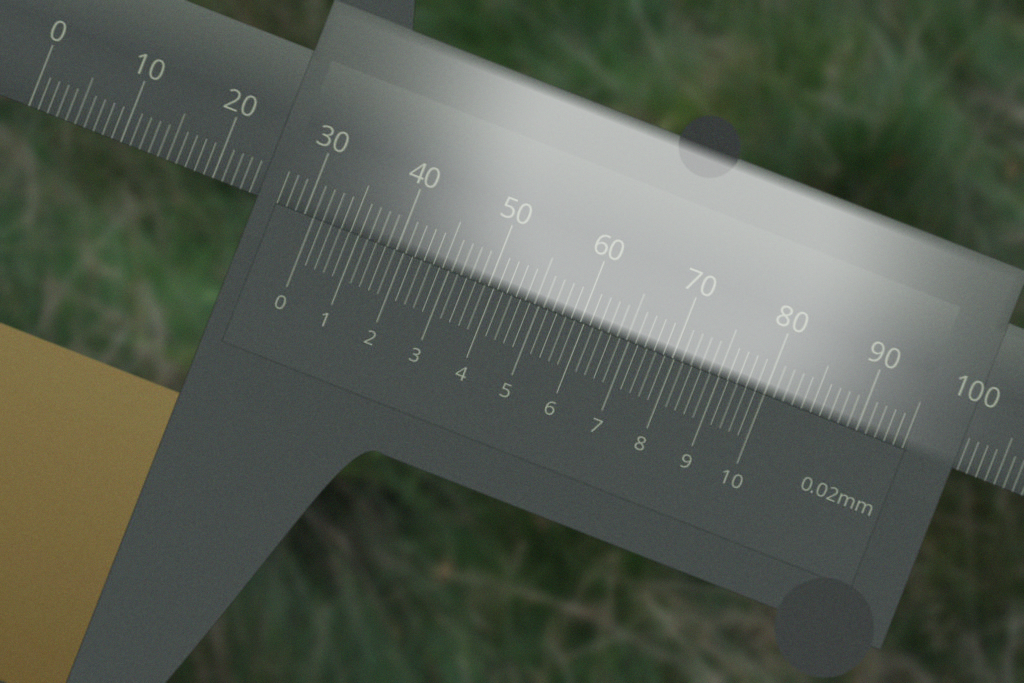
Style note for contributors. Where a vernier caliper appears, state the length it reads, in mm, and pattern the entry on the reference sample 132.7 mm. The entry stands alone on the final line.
31.0 mm
